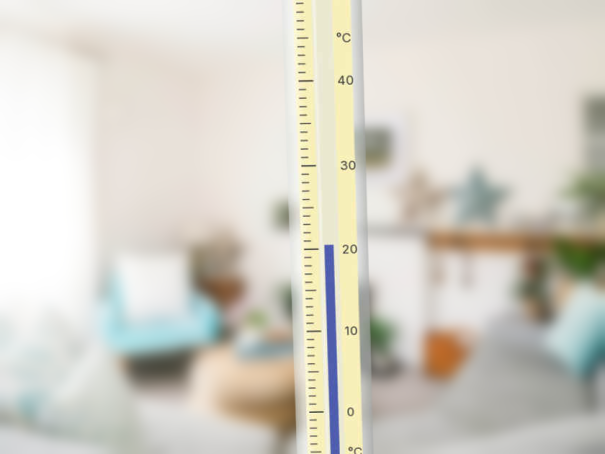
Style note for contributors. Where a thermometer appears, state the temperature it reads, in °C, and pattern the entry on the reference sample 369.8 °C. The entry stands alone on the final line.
20.5 °C
